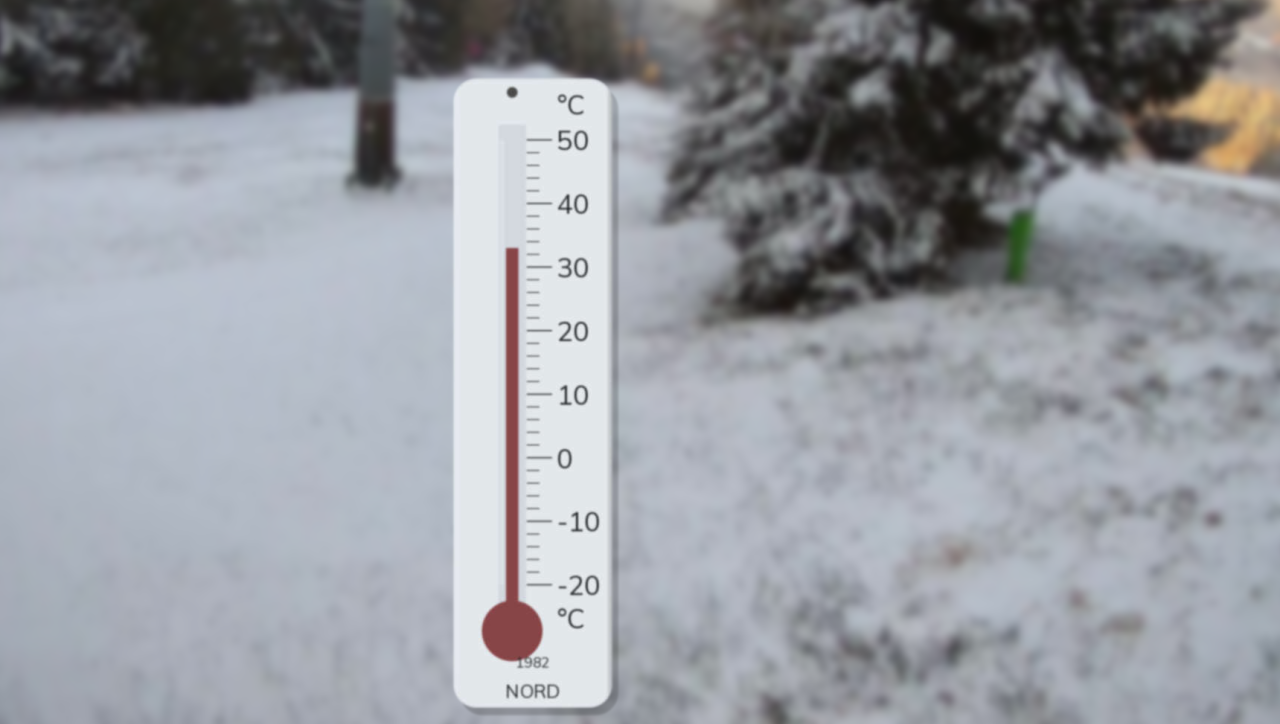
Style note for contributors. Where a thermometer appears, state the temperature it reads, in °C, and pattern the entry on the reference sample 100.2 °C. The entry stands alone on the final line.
33 °C
